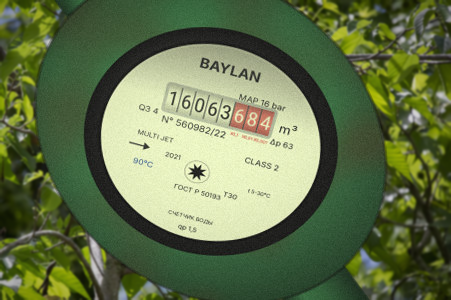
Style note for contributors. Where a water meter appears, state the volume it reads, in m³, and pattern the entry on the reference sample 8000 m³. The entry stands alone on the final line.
16063.684 m³
